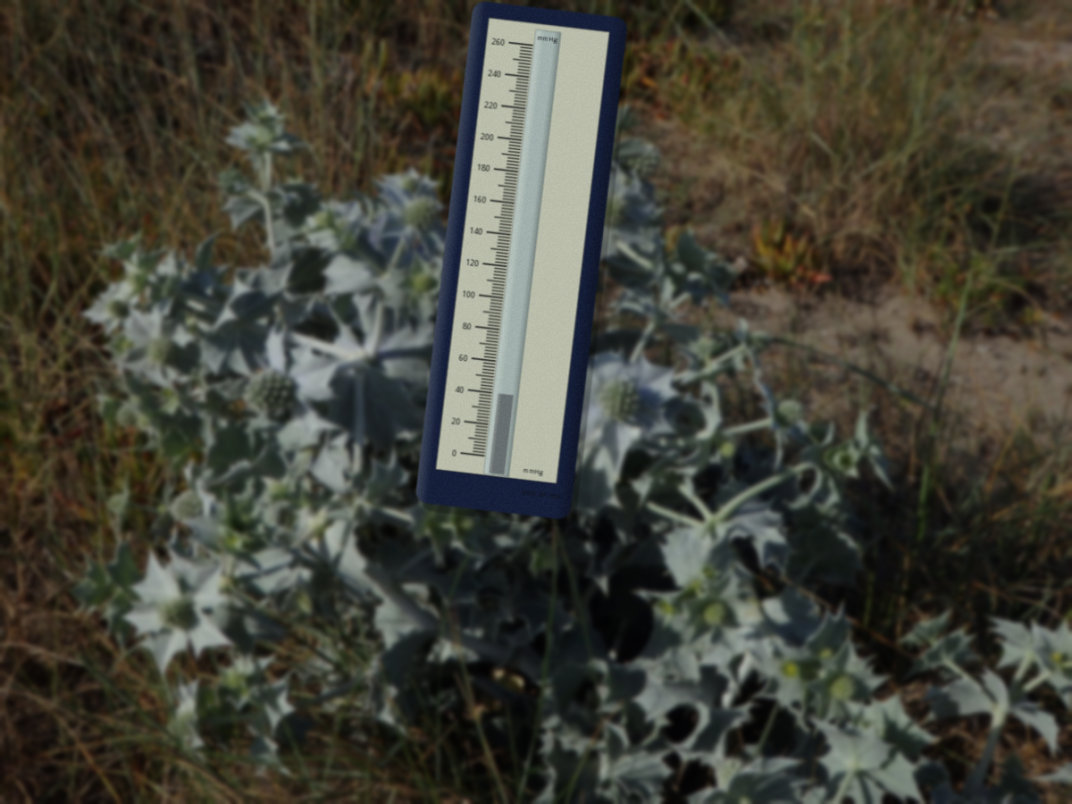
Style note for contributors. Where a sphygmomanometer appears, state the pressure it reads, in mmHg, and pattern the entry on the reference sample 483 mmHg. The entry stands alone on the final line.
40 mmHg
